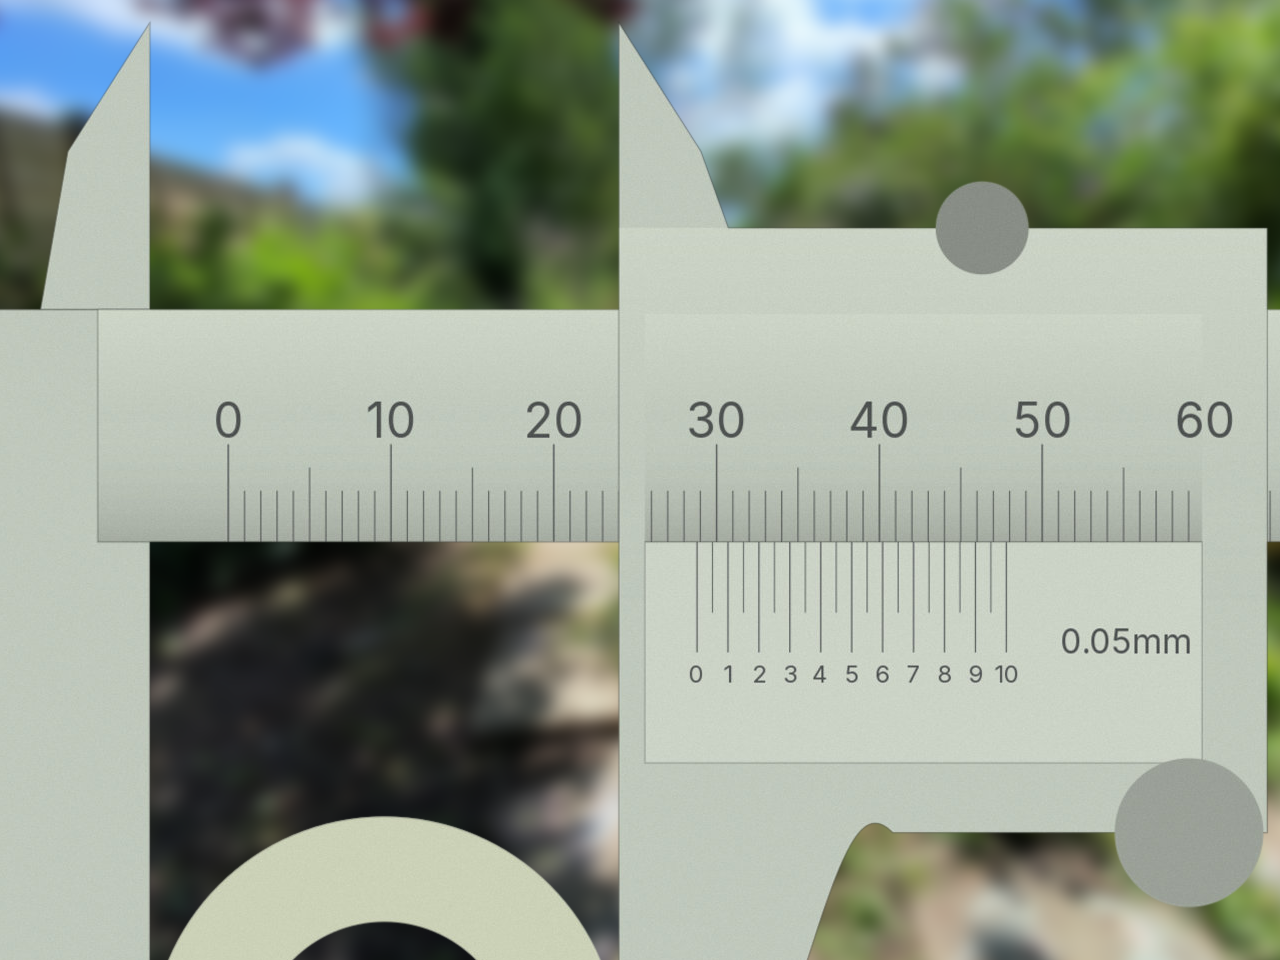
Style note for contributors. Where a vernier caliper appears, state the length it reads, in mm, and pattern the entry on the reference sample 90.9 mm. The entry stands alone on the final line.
28.8 mm
